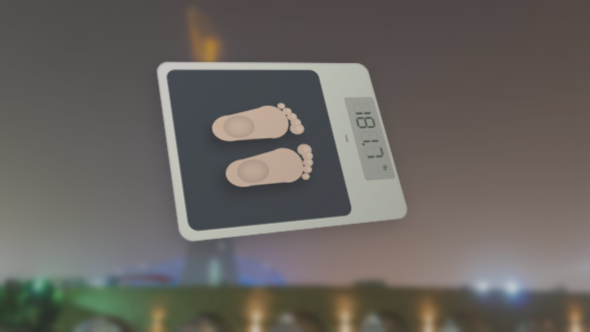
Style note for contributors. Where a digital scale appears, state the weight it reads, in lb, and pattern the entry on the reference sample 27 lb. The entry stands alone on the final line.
181.7 lb
